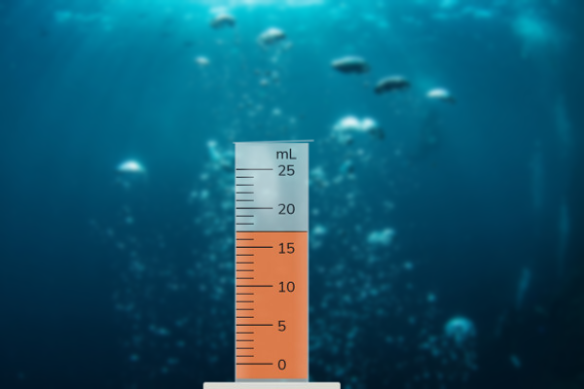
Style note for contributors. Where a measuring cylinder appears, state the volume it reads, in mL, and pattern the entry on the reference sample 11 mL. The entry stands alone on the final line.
17 mL
